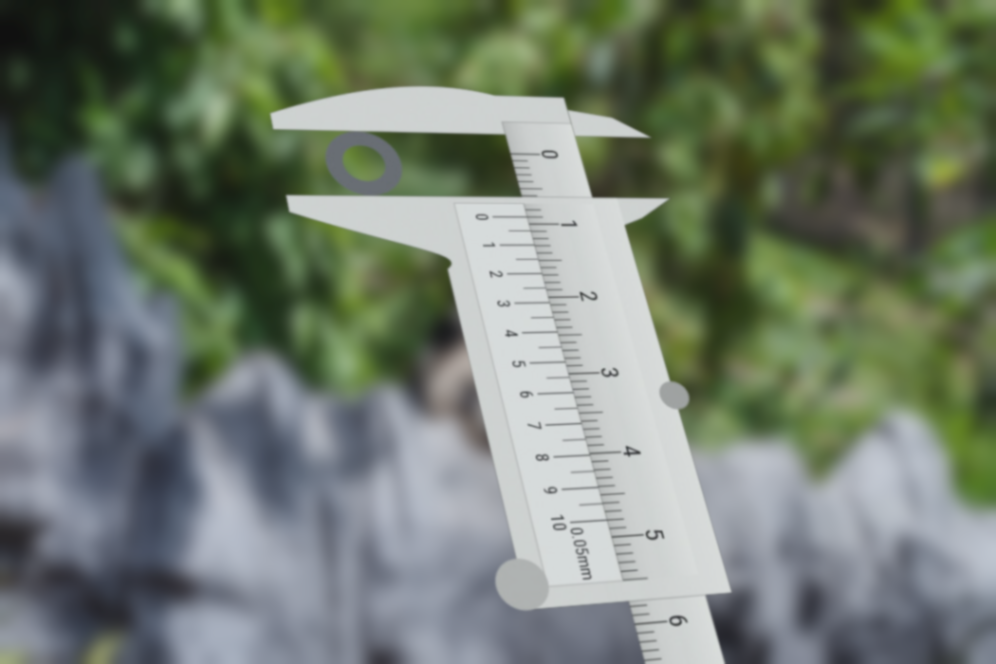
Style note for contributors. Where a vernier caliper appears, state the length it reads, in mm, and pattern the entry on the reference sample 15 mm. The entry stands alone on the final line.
9.0 mm
